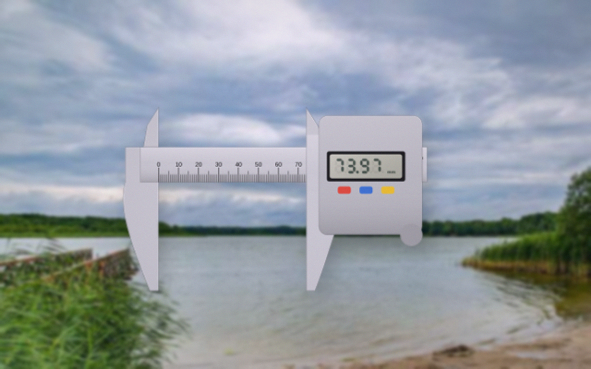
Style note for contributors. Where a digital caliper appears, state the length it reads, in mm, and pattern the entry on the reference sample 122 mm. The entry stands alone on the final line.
73.97 mm
